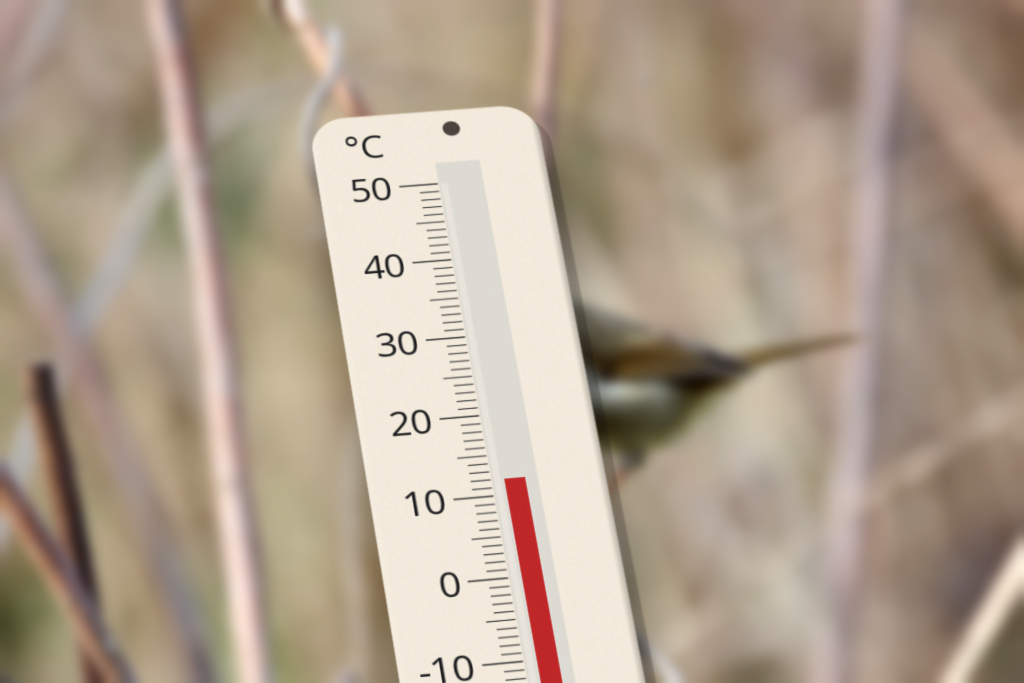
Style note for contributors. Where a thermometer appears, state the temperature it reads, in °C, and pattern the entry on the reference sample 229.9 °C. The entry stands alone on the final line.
12 °C
